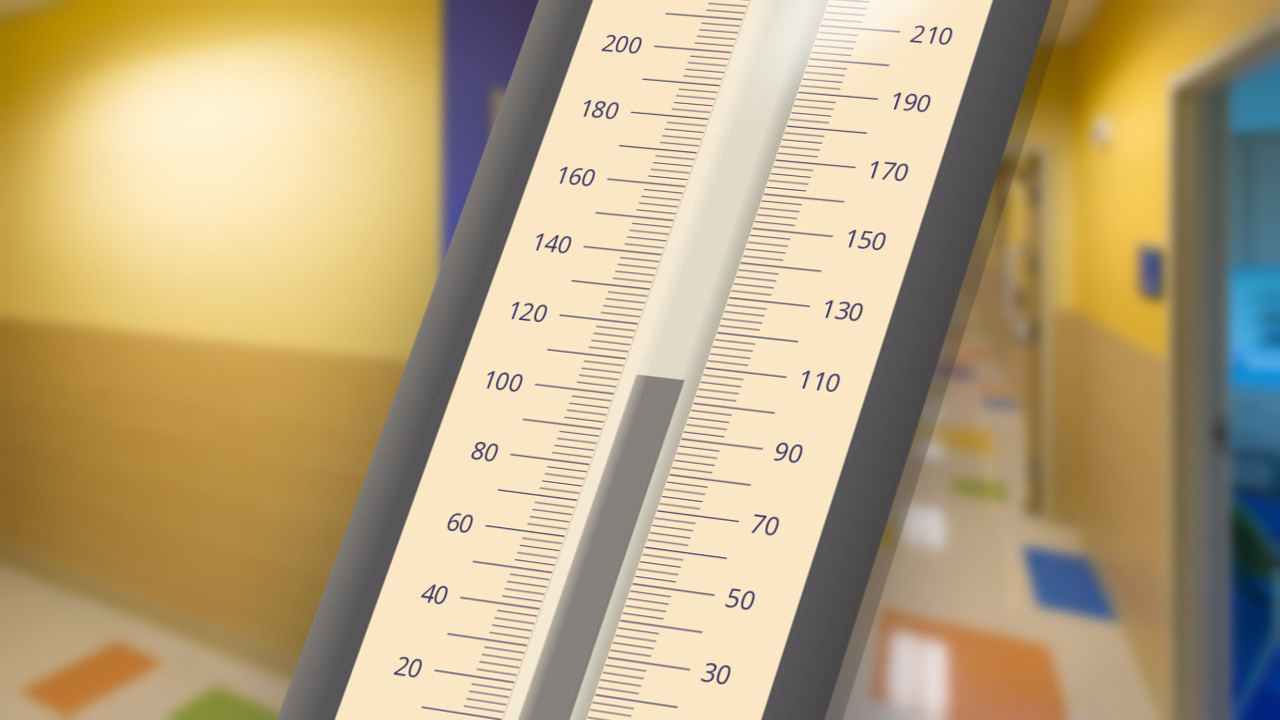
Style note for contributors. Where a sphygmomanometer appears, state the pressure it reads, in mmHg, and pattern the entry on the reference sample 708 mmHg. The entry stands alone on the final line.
106 mmHg
